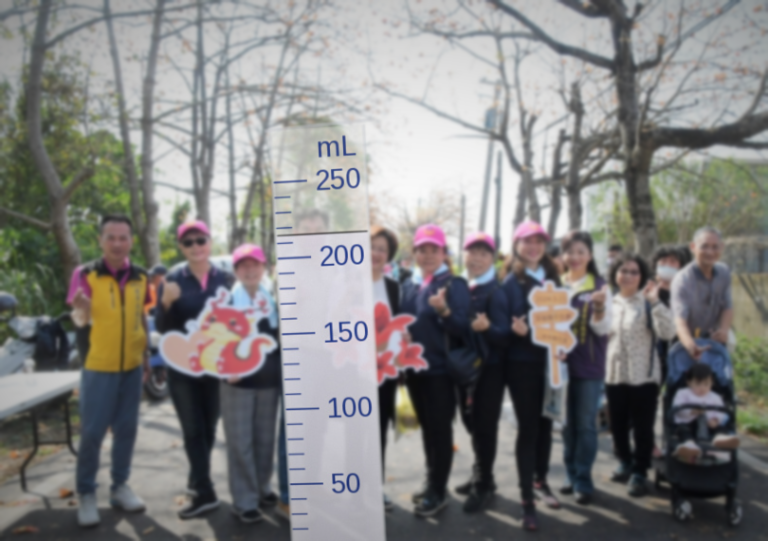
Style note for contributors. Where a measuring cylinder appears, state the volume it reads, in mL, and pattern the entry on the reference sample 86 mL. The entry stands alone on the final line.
215 mL
